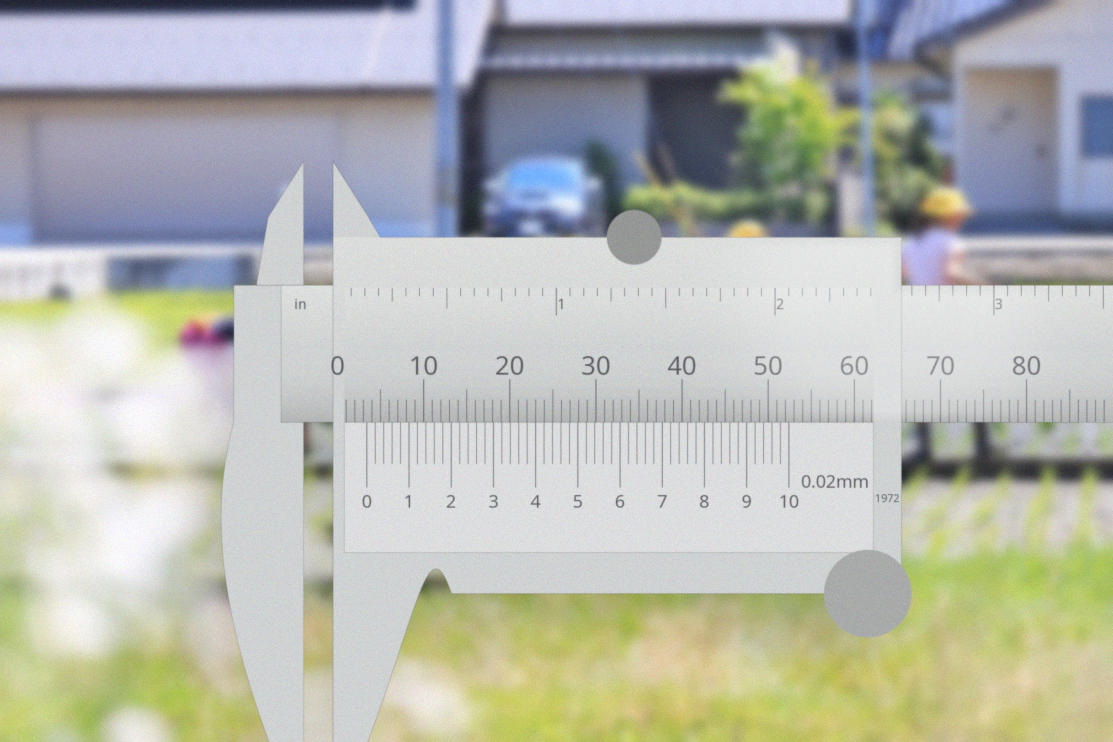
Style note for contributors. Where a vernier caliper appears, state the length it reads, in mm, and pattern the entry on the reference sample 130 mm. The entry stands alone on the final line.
3.4 mm
